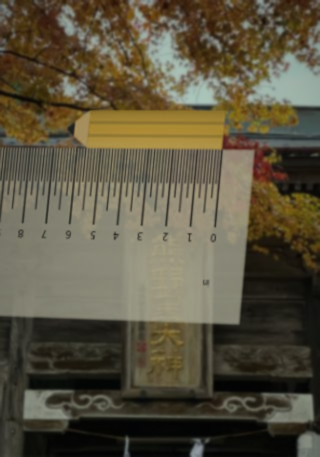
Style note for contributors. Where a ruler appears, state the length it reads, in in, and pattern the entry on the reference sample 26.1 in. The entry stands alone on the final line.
6.5 in
